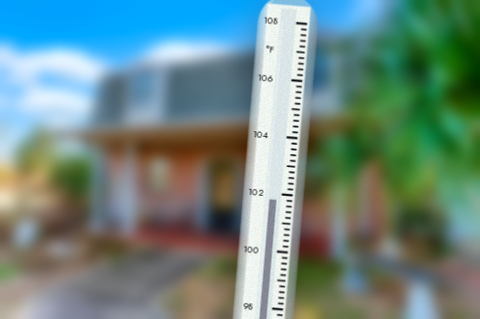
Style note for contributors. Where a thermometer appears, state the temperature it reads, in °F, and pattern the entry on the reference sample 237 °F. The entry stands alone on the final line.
101.8 °F
